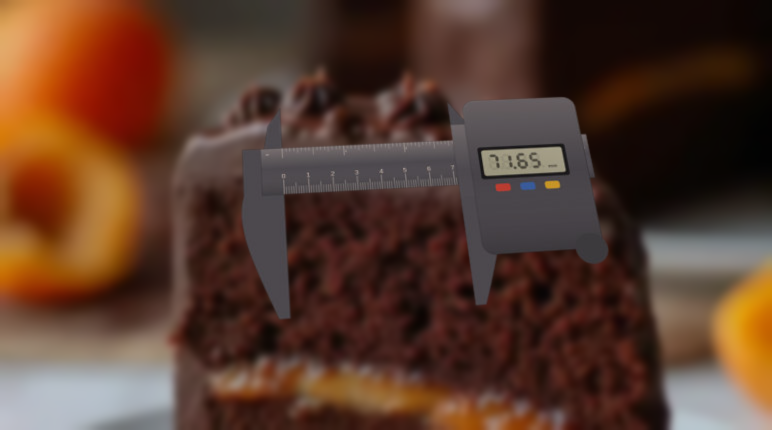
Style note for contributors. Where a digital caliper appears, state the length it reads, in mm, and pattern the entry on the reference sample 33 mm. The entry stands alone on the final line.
71.65 mm
